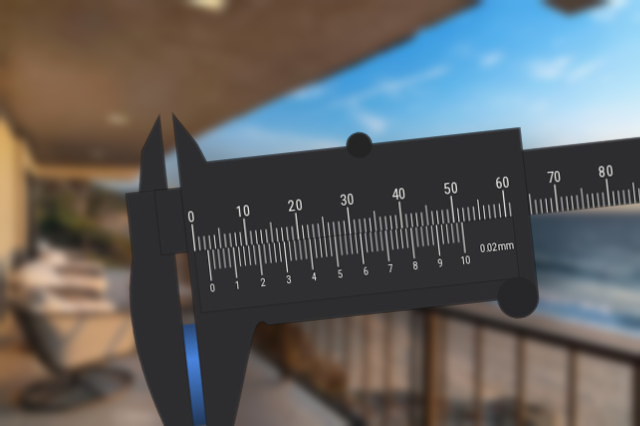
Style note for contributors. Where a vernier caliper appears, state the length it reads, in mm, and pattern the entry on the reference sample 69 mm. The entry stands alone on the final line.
2.5 mm
